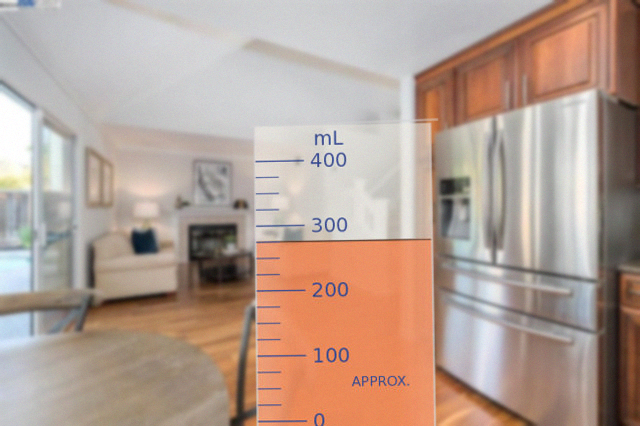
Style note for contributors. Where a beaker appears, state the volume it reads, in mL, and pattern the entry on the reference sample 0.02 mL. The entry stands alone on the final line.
275 mL
